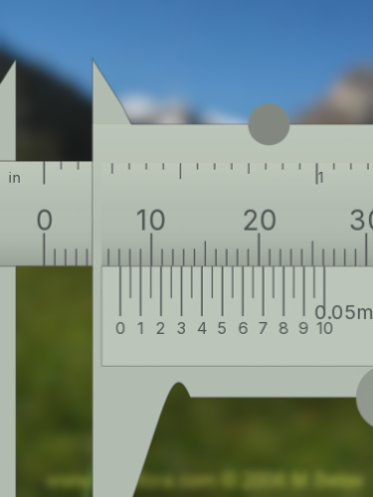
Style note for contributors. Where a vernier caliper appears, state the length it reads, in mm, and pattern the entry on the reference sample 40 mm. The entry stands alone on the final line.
7.1 mm
